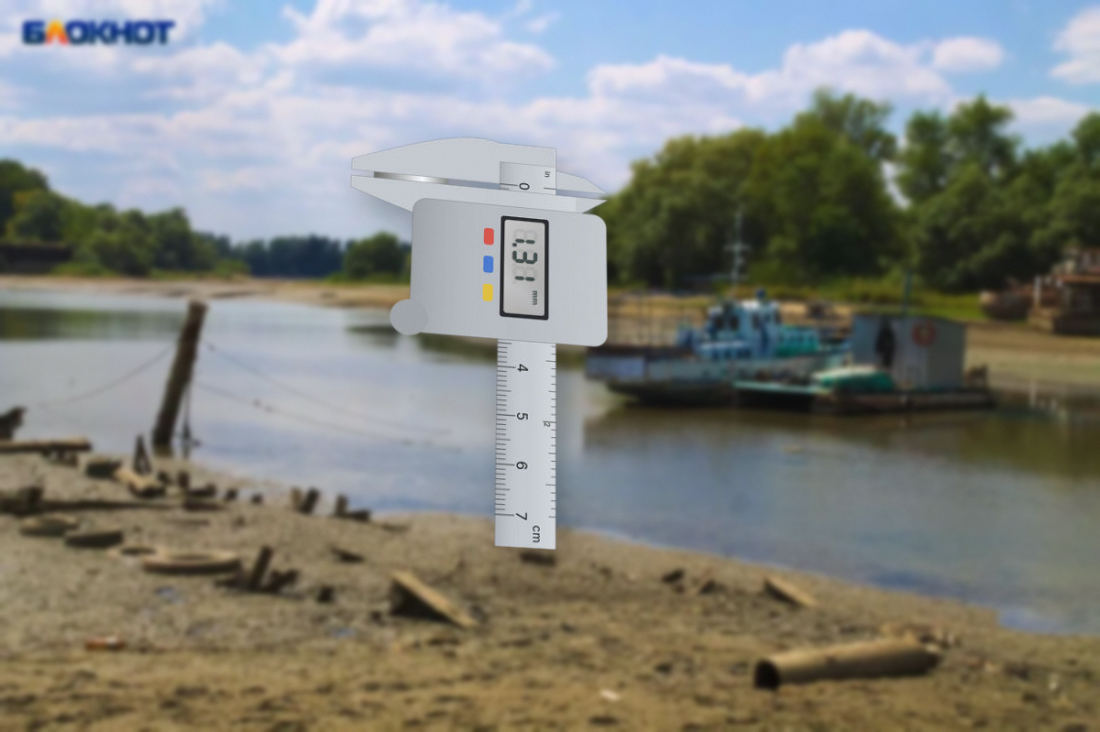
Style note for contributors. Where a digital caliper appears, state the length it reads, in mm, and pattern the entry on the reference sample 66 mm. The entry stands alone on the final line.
1.31 mm
